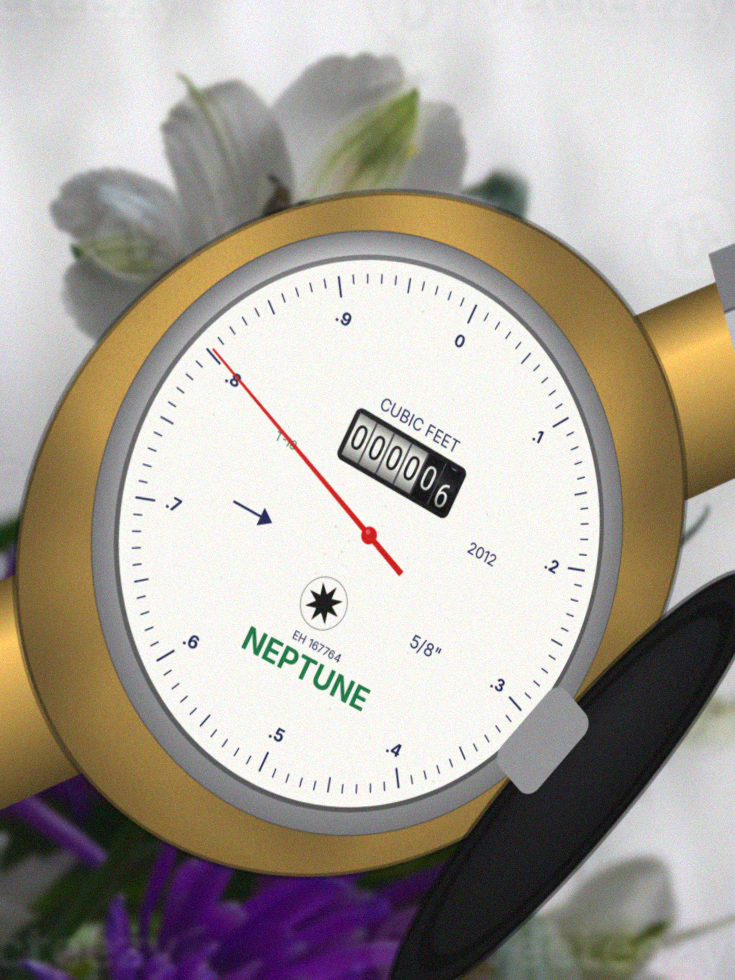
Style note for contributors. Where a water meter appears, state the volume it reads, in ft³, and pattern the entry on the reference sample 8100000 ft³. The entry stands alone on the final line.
5.80 ft³
